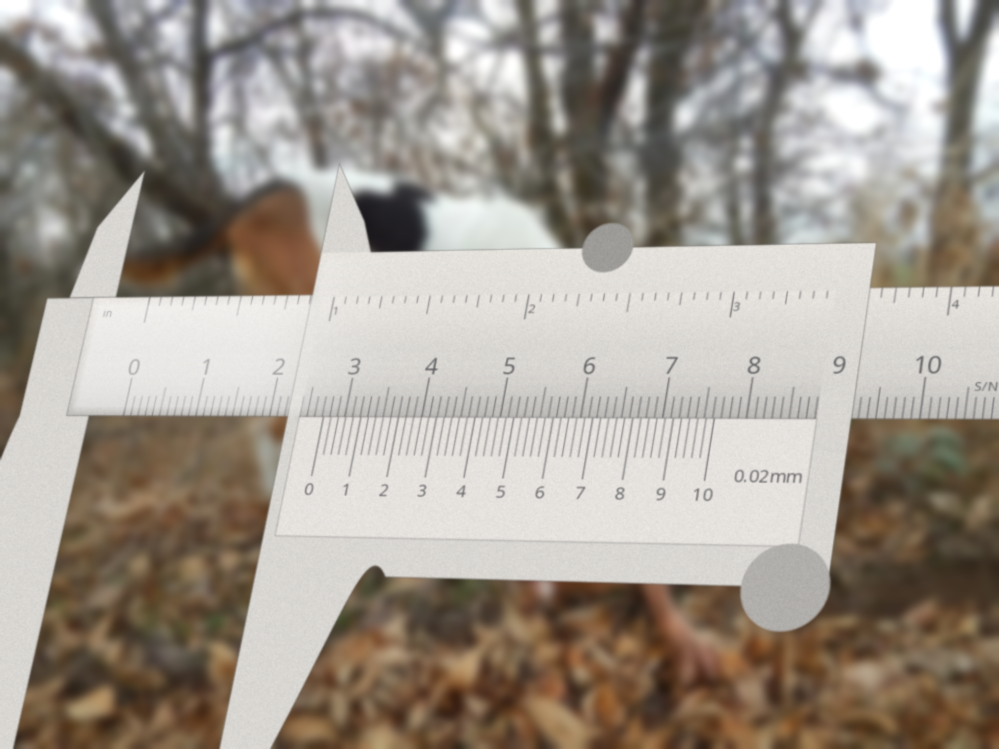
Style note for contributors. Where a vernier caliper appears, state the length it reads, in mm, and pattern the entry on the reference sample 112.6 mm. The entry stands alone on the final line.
27.2 mm
